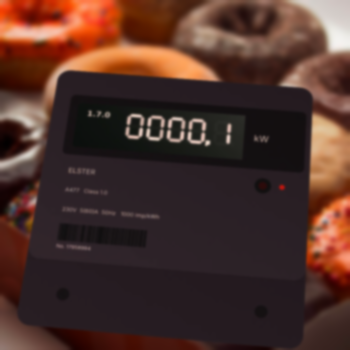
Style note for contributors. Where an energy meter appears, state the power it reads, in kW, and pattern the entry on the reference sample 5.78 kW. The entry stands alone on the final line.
0.1 kW
